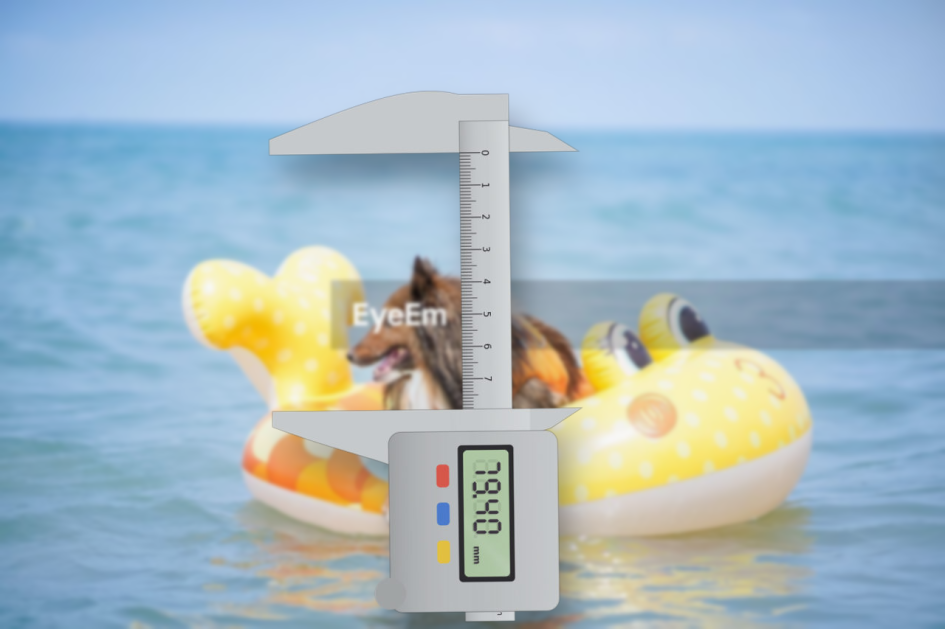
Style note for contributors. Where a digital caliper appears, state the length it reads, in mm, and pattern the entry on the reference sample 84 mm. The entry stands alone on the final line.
79.40 mm
